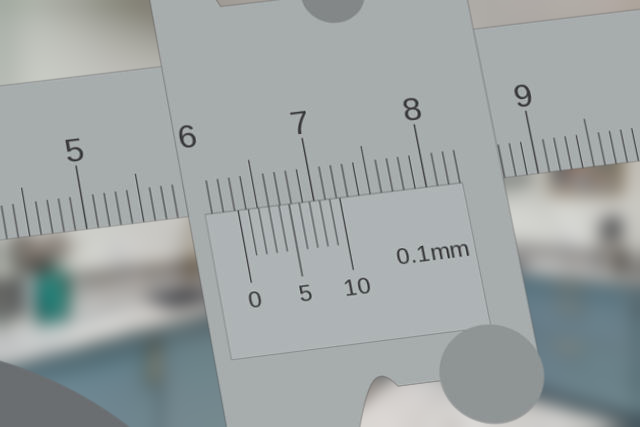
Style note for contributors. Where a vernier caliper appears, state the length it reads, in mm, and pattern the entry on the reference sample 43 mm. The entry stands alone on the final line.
63.3 mm
